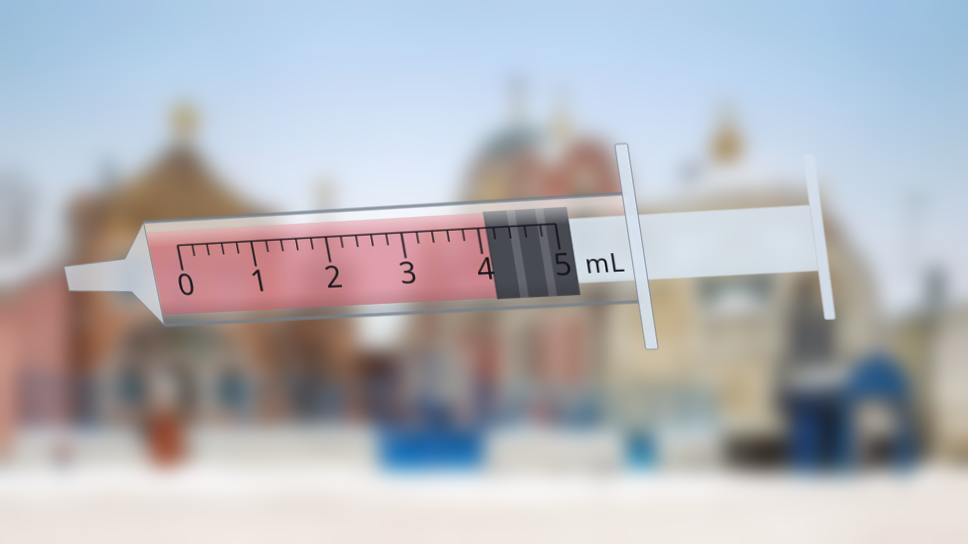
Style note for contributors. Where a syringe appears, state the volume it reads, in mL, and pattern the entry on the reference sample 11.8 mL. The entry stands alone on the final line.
4.1 mL
